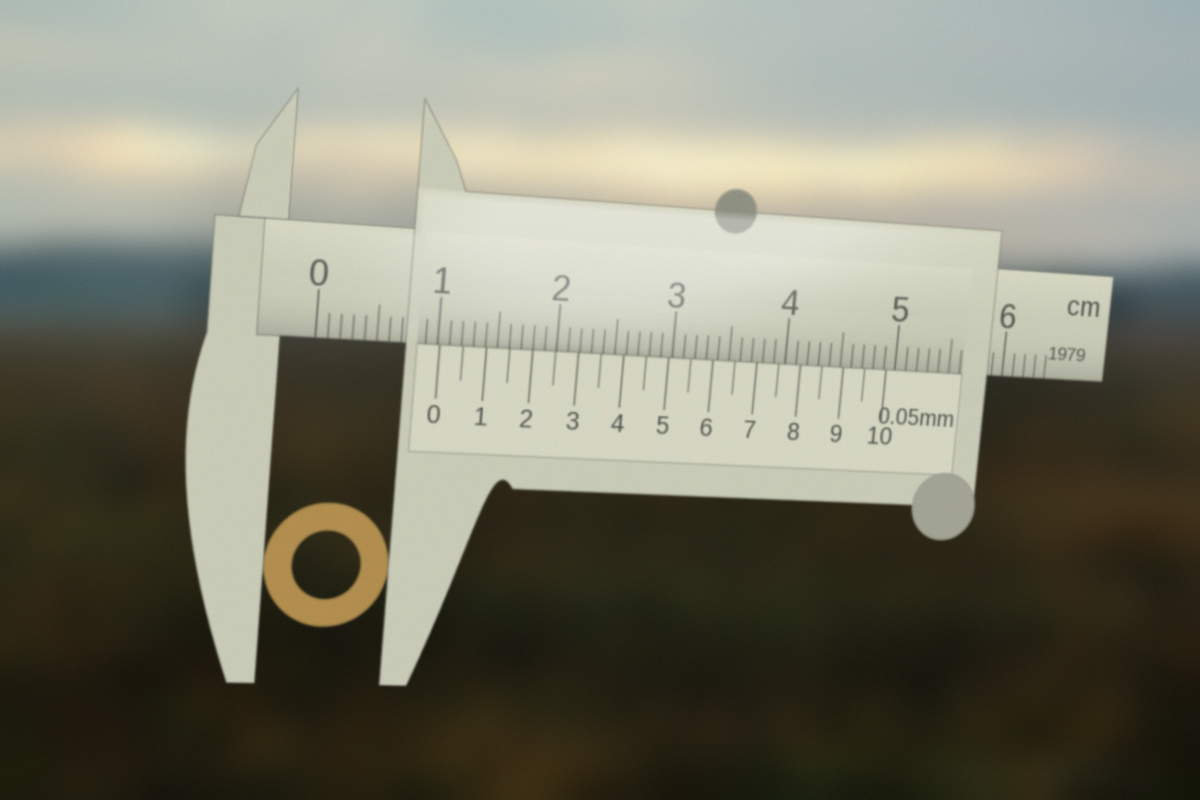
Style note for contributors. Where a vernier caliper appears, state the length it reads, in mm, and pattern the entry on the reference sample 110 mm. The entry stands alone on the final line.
10.2 mm
